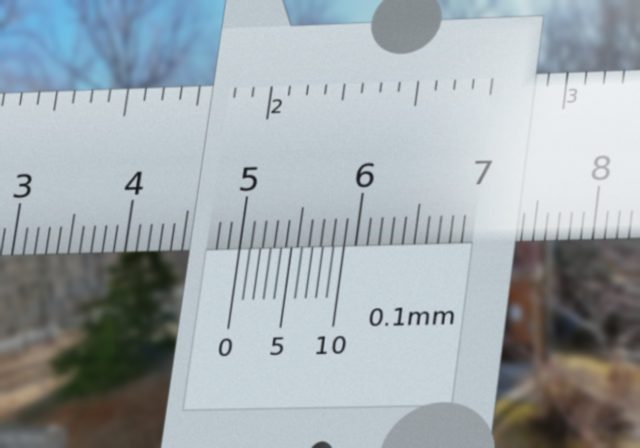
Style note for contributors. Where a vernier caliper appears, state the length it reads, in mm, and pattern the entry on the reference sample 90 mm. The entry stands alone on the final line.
50.0 mm
